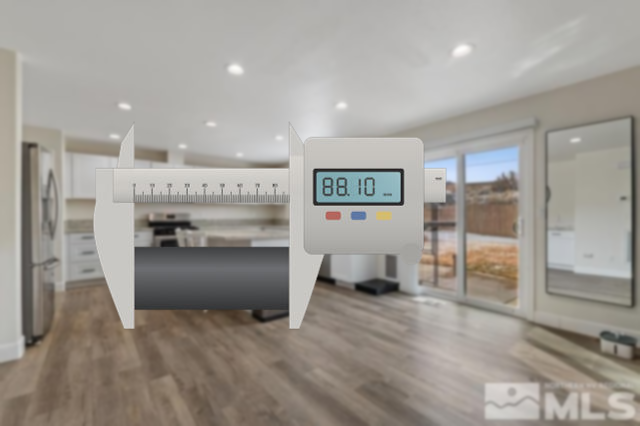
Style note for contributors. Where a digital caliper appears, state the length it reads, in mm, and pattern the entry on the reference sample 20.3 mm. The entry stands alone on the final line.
88.10 mm
